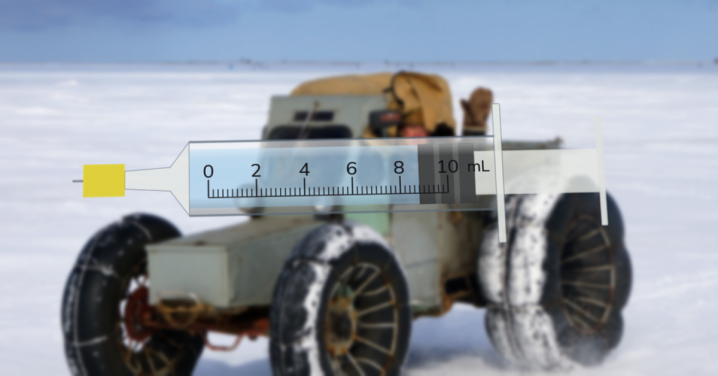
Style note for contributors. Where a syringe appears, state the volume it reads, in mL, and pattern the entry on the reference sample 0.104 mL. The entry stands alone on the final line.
8.8 mL
